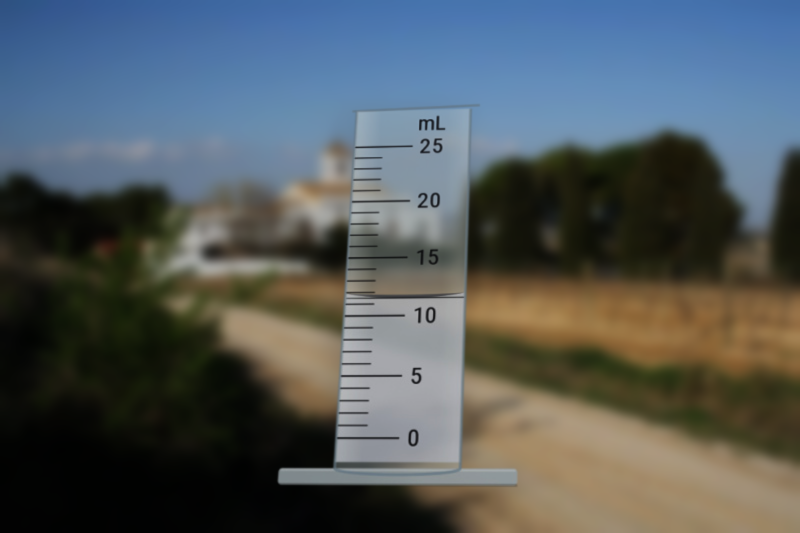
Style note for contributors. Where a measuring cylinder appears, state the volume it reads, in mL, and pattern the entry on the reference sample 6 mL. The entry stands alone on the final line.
11.5 mL
